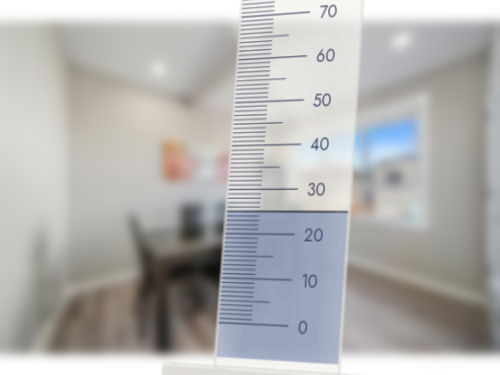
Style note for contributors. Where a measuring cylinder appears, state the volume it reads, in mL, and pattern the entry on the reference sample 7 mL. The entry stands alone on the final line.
25 mL
